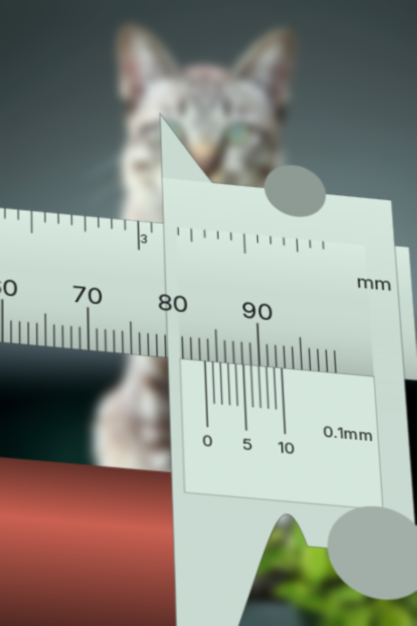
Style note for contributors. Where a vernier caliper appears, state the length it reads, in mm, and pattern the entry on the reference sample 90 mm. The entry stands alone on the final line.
83.6 mm
